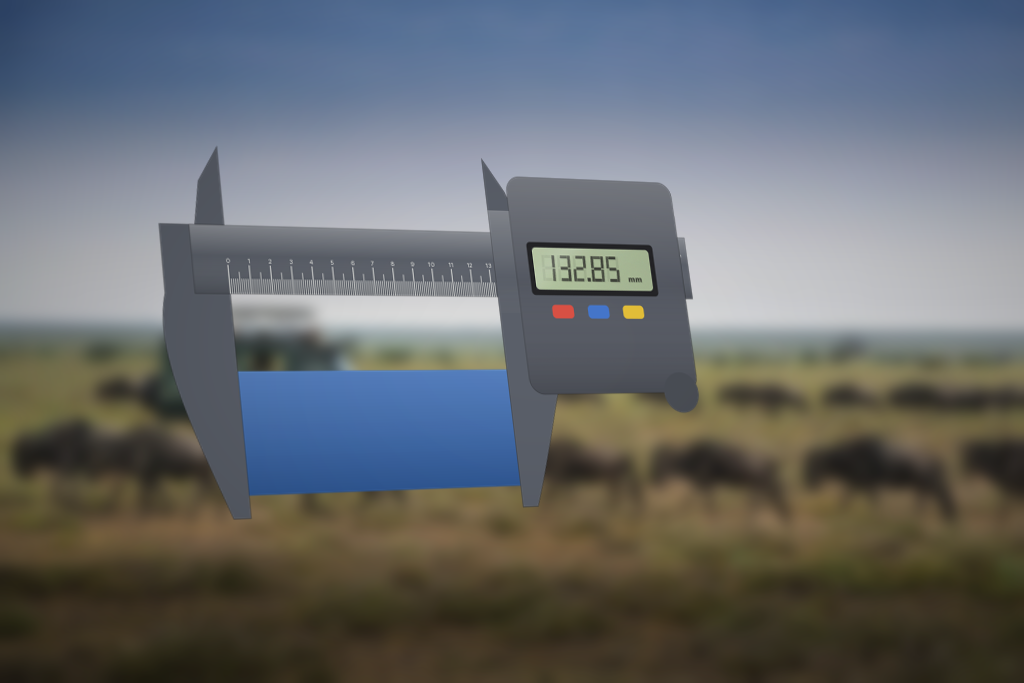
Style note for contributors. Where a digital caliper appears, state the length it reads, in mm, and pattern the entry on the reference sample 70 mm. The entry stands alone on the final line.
132.85 mm
